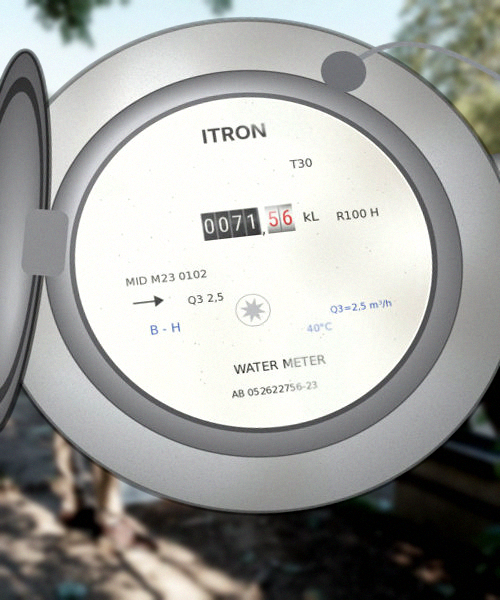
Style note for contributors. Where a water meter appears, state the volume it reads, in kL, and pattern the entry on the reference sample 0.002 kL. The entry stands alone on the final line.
71.56 kL
